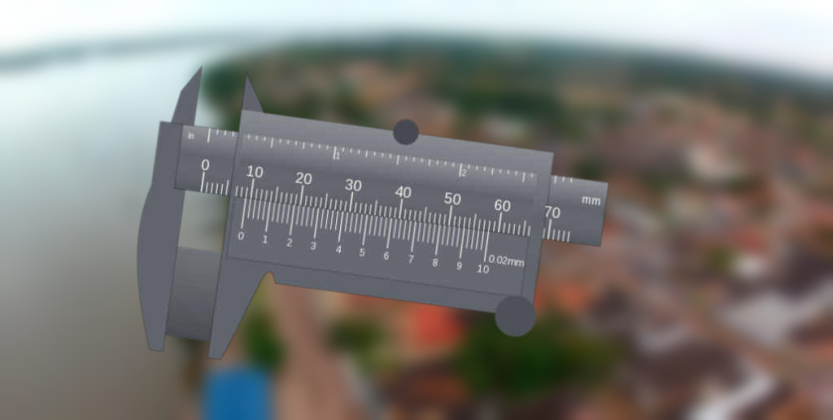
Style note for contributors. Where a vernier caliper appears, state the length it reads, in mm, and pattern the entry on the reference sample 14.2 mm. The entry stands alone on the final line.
9.0 mm
